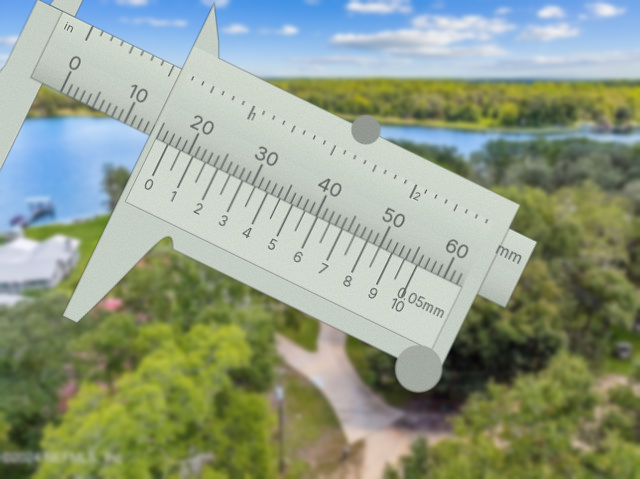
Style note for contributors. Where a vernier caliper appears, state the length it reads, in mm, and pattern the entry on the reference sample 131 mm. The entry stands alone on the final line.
16.8 mm
